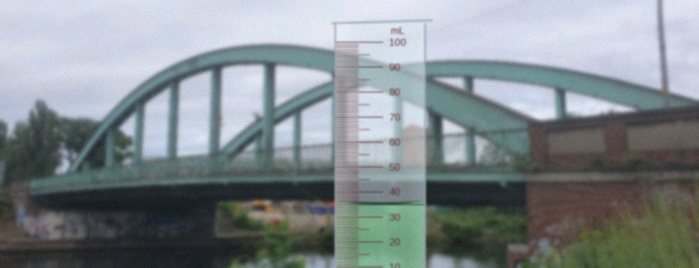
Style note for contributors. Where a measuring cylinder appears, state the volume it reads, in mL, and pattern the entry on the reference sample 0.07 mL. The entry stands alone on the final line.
35 mL
